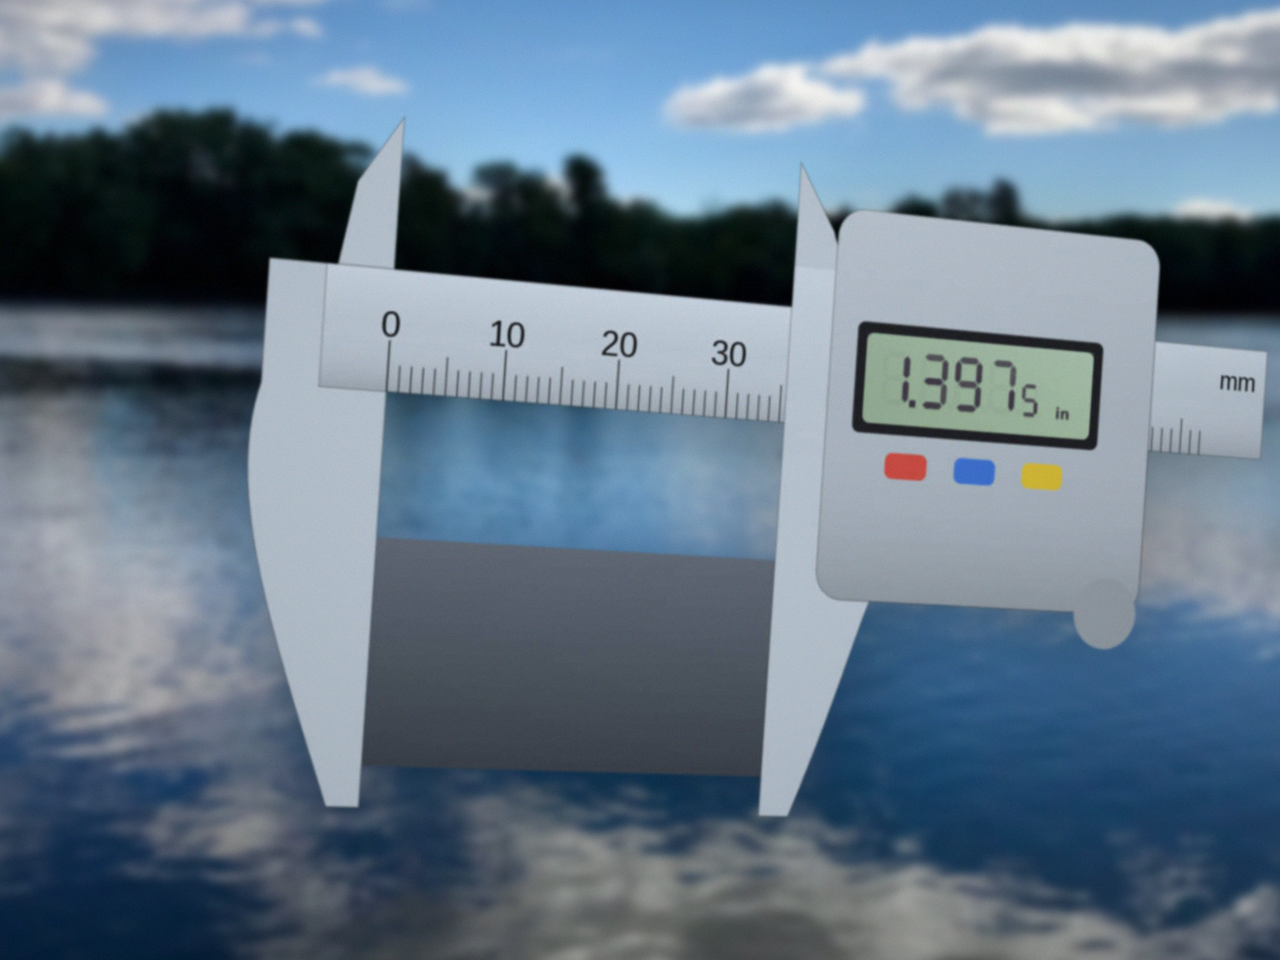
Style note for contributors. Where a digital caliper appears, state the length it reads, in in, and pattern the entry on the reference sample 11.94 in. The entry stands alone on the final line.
1.3975 in
